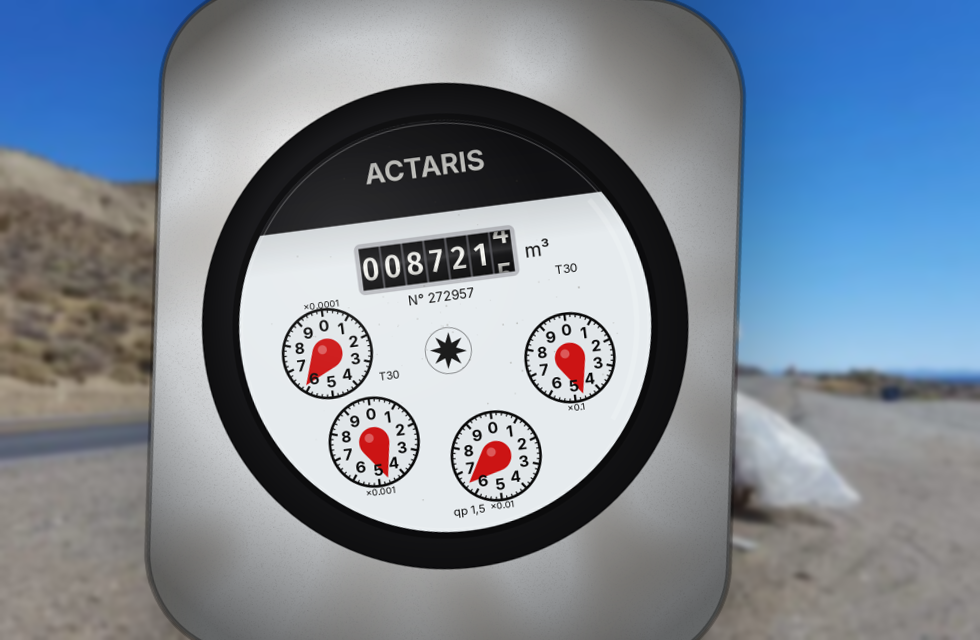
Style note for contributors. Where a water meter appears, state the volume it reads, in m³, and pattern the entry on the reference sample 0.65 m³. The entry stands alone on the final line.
87214.4646 m³
